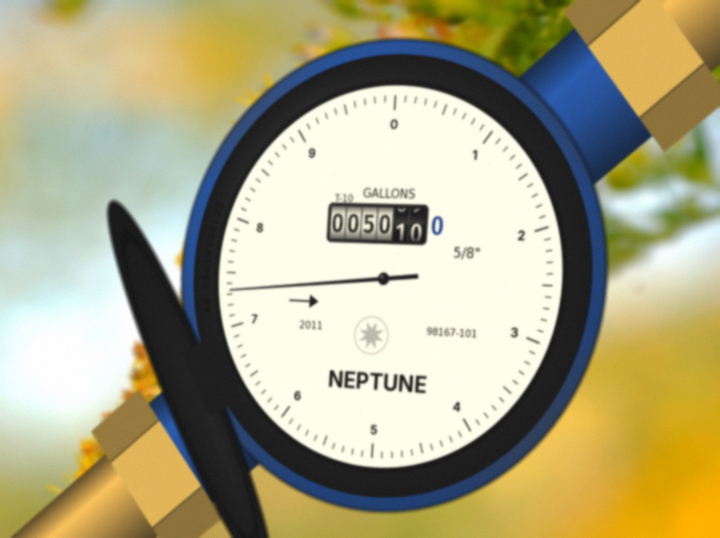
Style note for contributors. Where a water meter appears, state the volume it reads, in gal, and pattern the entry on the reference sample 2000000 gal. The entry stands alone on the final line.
50097.3 gal
